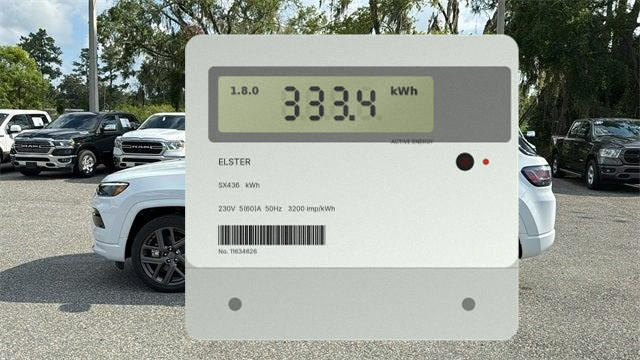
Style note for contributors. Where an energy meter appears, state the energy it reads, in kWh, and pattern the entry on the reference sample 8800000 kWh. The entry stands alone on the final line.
333.4 kWh
